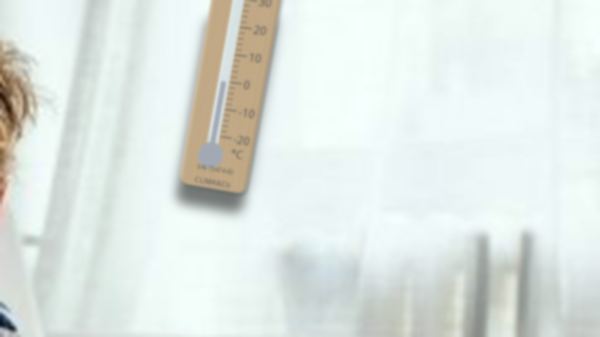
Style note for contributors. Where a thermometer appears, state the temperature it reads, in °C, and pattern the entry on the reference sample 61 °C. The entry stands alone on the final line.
0 °C
